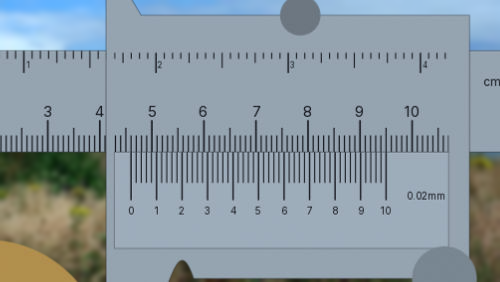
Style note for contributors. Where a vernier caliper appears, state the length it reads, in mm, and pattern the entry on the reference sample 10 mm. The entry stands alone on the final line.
46.0 mm
